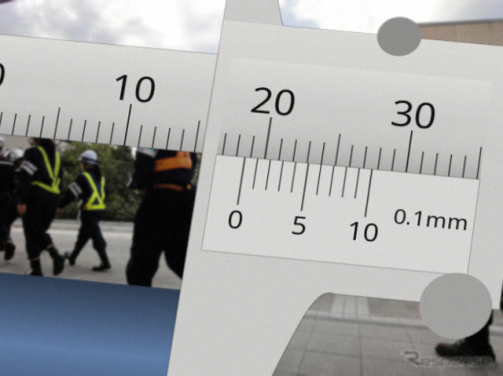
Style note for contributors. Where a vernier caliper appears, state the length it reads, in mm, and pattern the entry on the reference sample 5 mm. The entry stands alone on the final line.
18.6 mm
